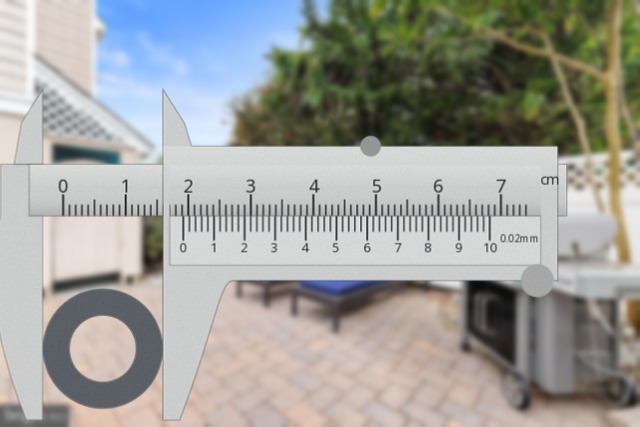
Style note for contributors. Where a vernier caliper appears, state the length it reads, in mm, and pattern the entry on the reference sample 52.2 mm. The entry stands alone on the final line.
19.2 mm
